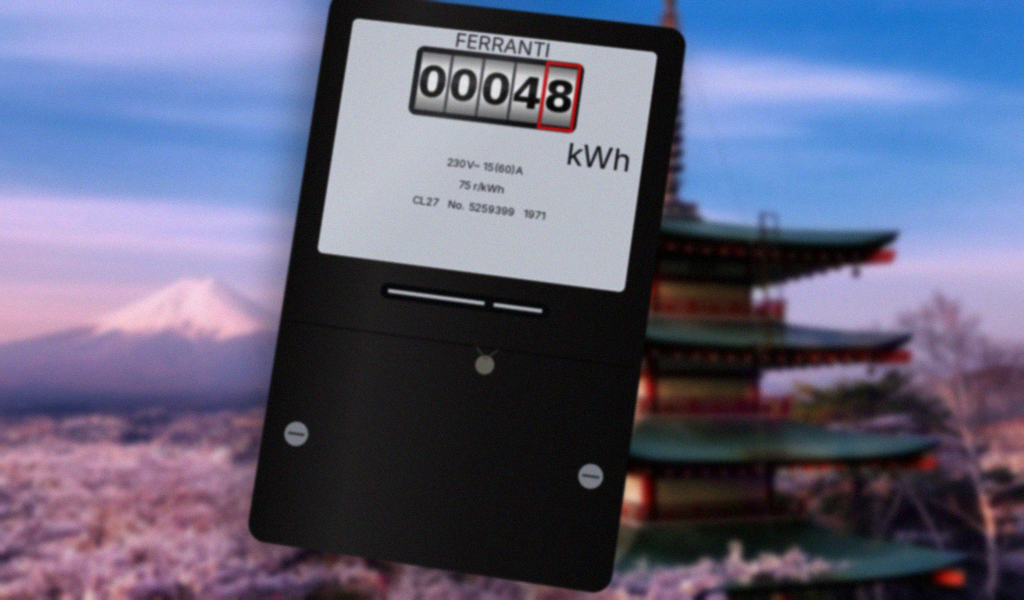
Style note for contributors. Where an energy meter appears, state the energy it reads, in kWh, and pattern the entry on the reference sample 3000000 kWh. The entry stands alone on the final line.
4.8 kWh
